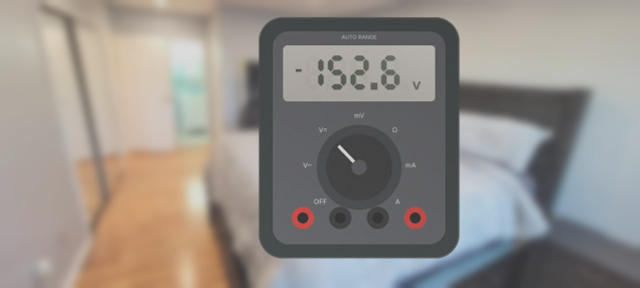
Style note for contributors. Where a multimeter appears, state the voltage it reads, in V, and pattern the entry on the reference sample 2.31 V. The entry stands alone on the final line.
-152.6 V
